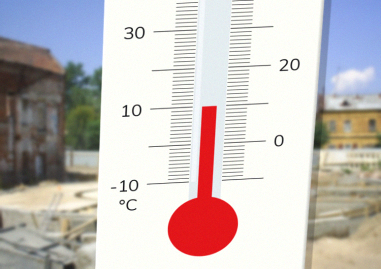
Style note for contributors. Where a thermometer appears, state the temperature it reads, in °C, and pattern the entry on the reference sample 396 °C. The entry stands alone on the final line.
10 °C
